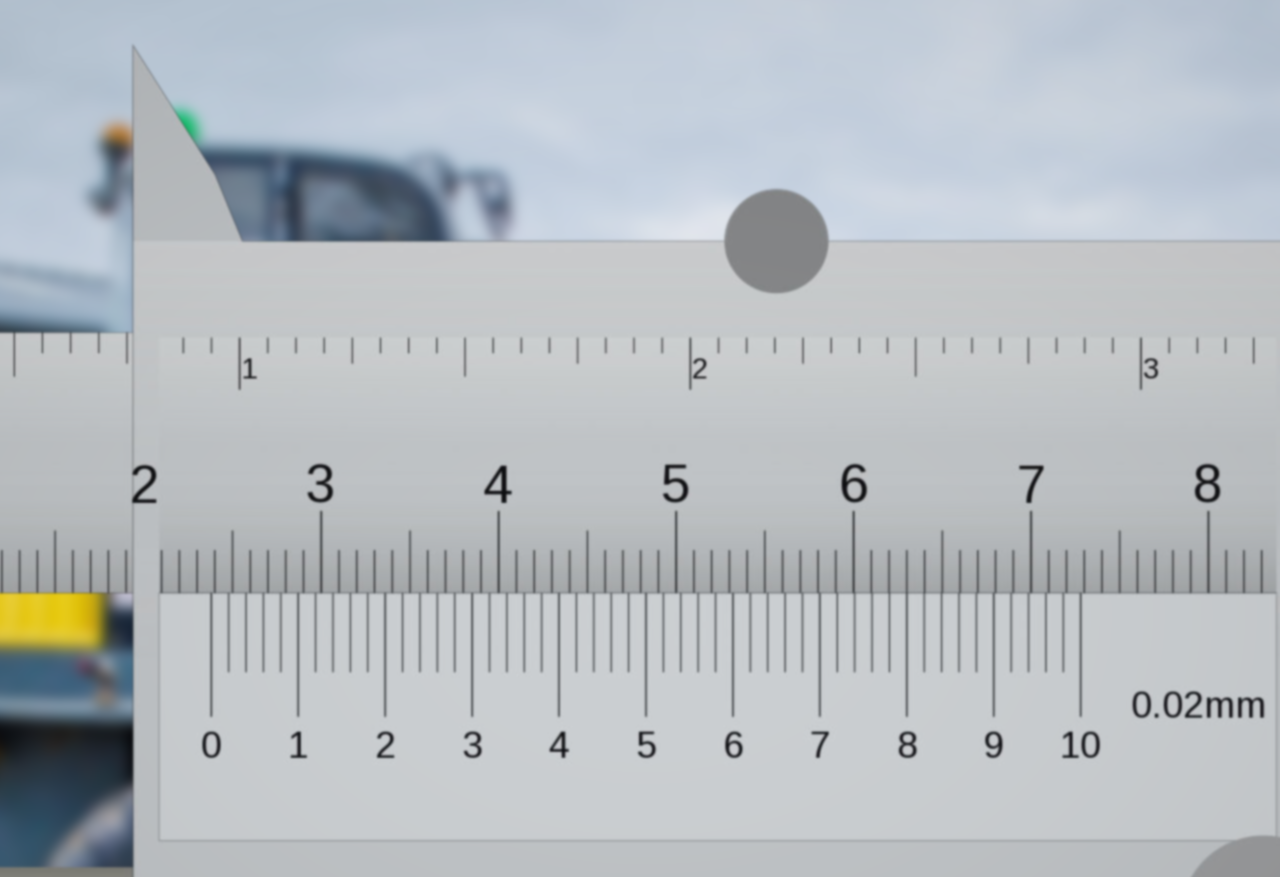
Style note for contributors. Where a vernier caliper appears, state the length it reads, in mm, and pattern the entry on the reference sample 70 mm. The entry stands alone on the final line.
23.8 mm
